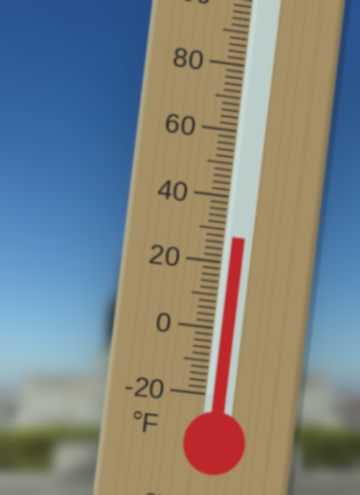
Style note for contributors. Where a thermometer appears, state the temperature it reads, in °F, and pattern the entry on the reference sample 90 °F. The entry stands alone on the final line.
28 °F
